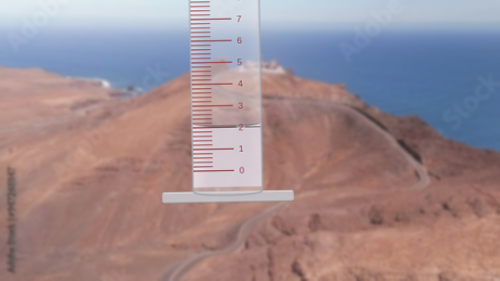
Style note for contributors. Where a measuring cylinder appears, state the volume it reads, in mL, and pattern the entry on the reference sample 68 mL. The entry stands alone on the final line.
2 mL
